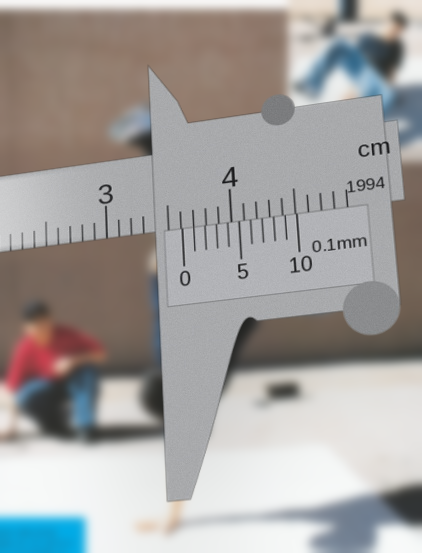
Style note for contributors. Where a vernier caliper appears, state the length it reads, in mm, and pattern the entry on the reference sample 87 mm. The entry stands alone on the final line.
36.1 mm
